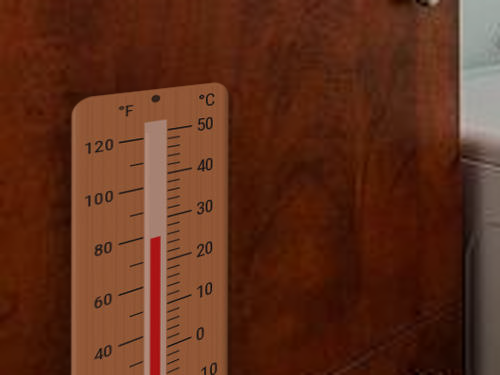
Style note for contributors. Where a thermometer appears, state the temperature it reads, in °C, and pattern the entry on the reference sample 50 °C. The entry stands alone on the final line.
26 °C
